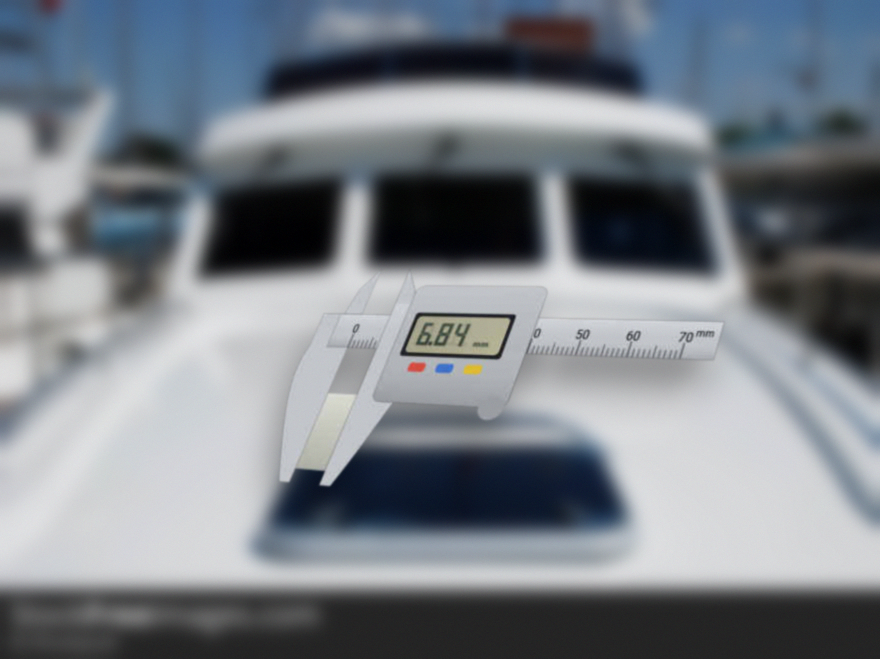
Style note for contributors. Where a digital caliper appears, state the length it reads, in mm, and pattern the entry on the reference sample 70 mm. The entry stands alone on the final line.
6.84 mm
